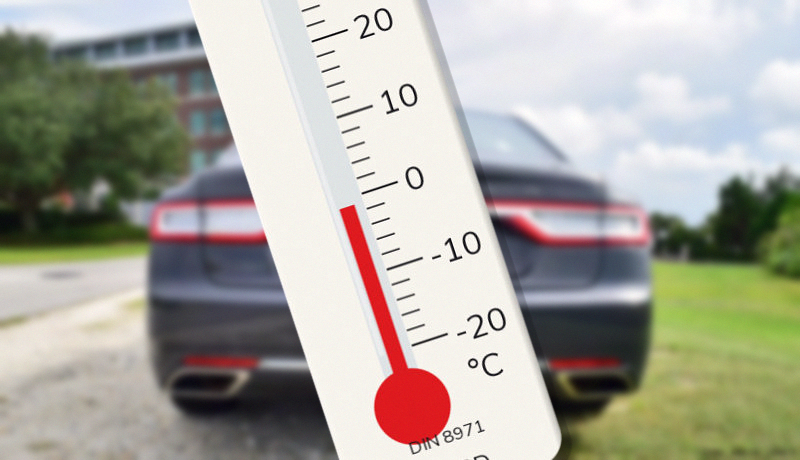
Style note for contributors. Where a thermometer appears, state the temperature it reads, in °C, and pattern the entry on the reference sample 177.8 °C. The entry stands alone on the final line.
-1 °C
